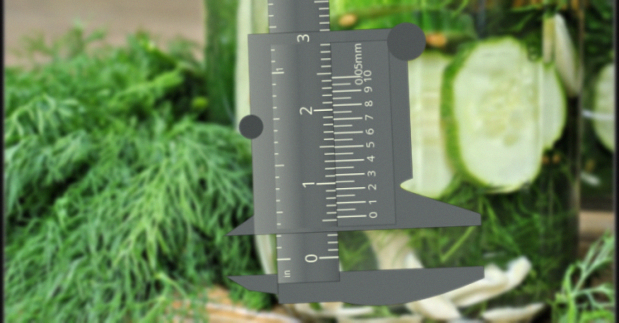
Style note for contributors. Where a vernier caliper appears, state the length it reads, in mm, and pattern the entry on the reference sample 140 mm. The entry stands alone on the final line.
5.4 mm
